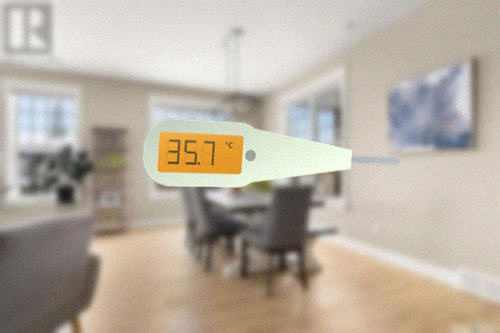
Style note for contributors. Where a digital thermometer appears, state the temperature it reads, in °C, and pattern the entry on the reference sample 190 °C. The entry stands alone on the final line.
35.7 °C
